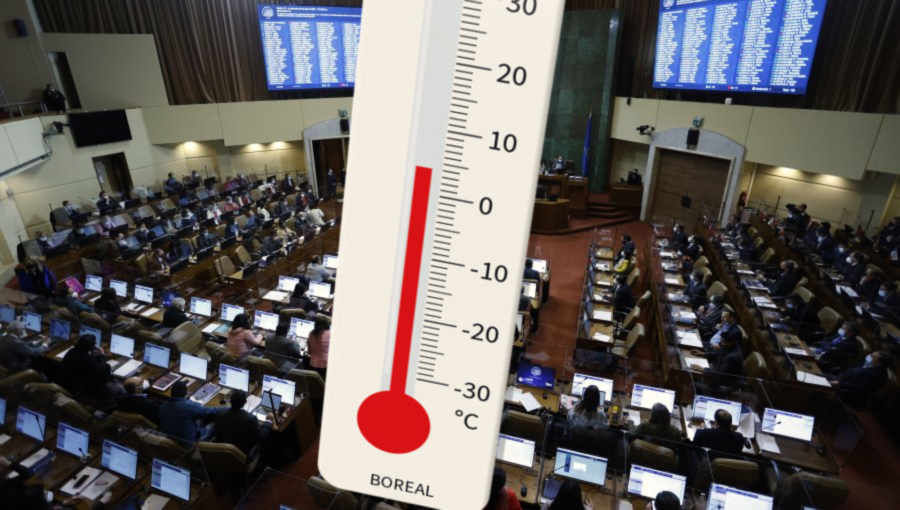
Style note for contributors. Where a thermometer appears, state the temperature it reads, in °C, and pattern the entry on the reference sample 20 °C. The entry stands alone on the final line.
4 °C
